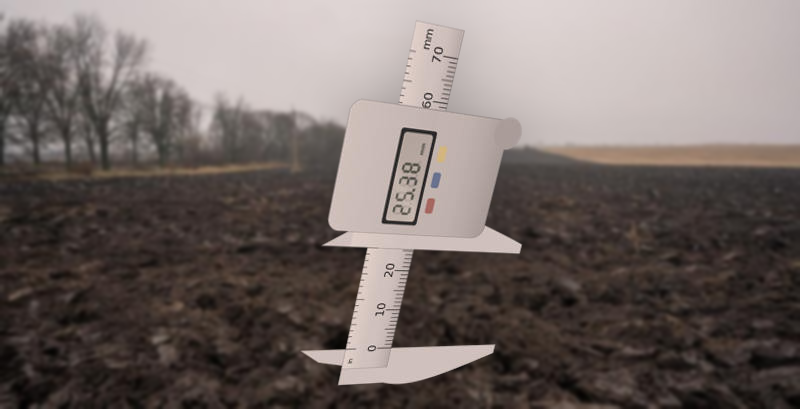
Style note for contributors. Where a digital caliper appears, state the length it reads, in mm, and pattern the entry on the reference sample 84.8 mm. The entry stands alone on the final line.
25.38 mm
